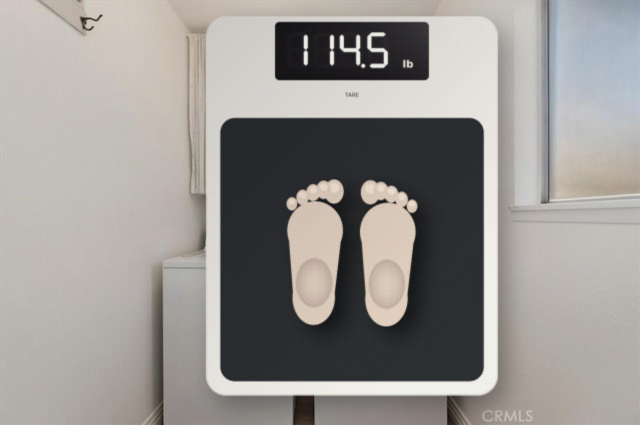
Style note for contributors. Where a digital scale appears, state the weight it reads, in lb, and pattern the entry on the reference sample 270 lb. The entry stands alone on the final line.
114.5 lb
